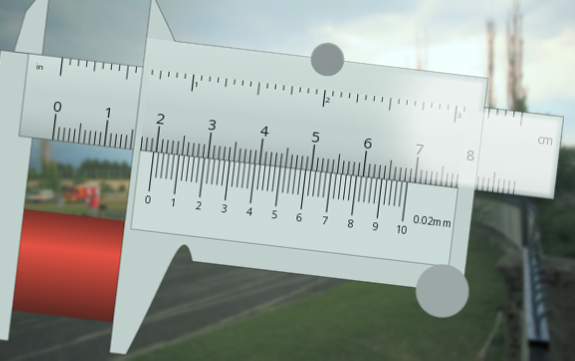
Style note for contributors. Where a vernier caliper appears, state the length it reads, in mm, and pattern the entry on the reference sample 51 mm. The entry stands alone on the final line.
19.5 mm
